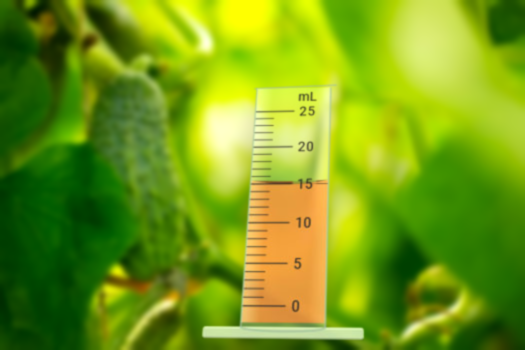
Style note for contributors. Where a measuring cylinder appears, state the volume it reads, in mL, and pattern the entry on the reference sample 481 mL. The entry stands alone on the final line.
15 mL
